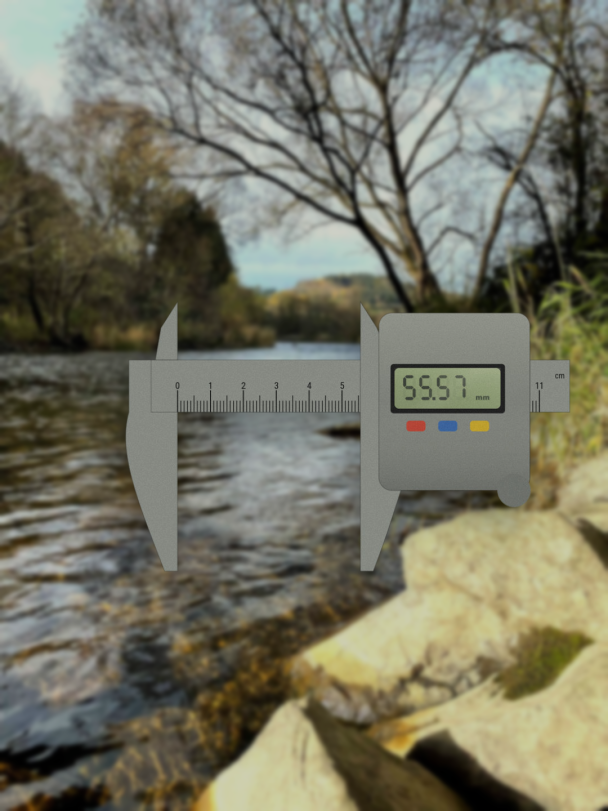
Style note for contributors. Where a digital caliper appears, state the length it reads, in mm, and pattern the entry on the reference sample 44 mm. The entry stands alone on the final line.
55.57 mm
